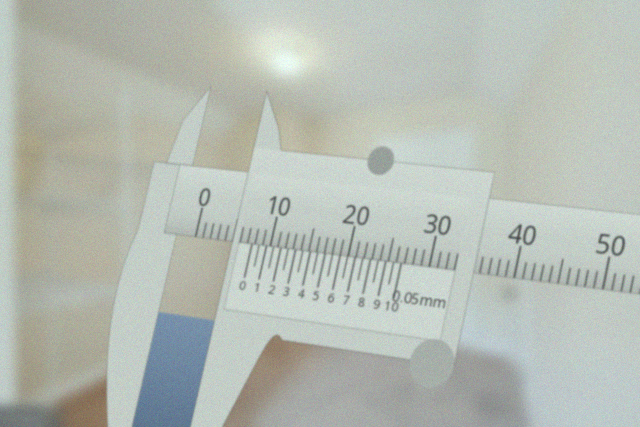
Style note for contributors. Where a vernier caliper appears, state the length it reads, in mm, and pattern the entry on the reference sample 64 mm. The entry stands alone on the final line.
7.6 mm
